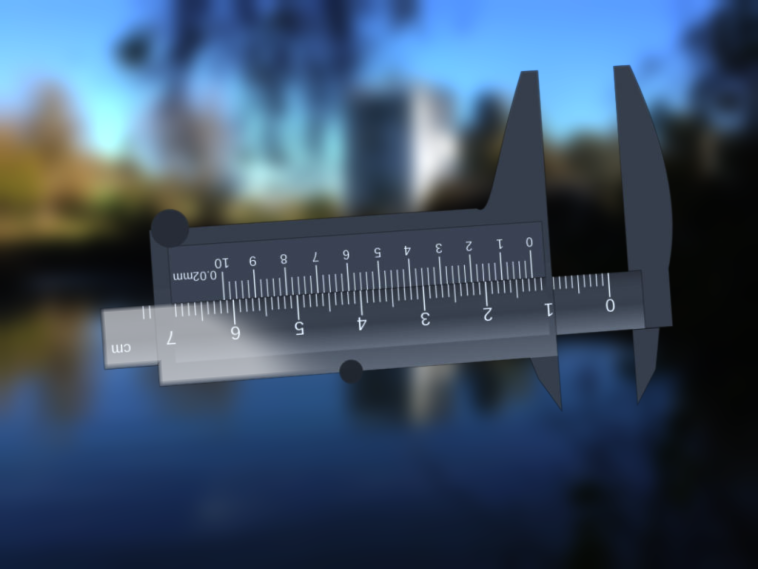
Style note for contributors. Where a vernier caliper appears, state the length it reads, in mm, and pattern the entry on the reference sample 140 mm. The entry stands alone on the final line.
12.4 mm
